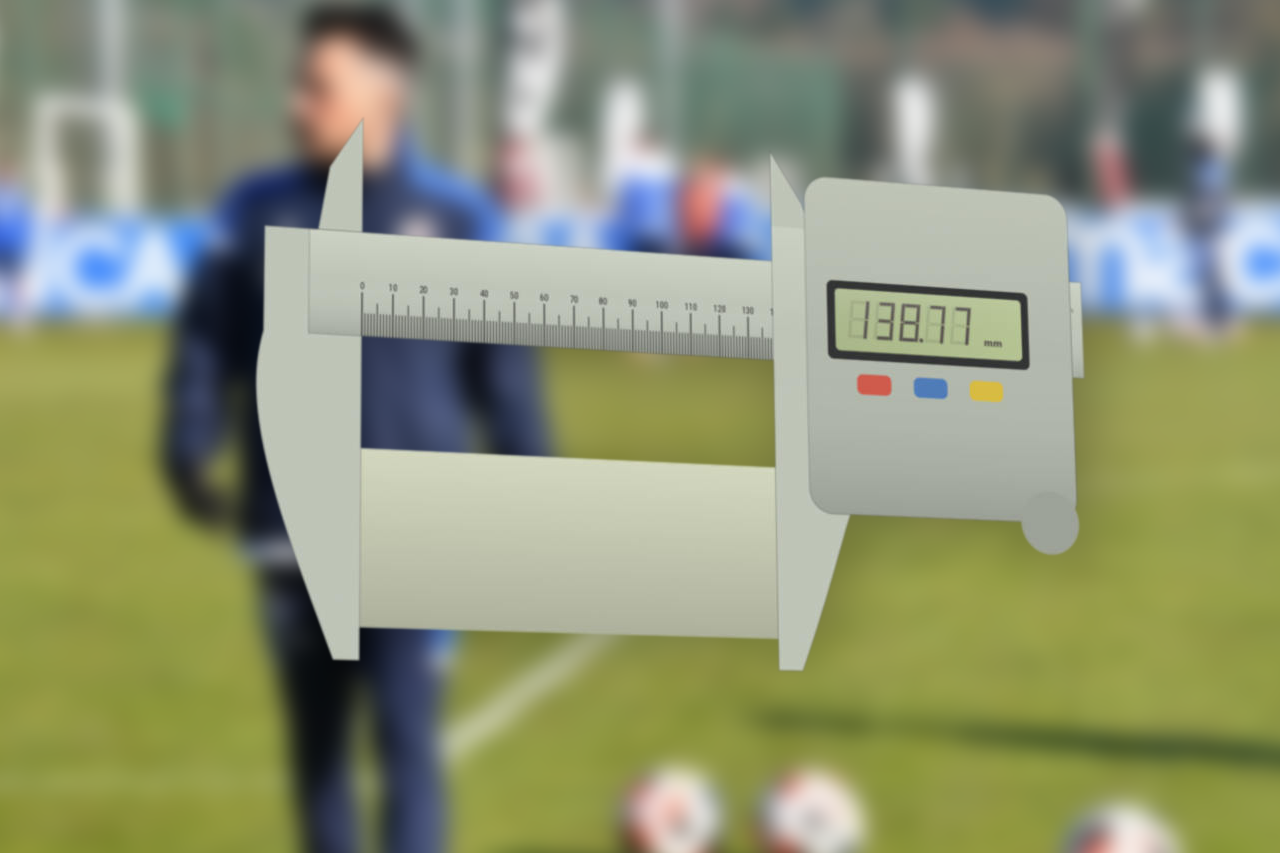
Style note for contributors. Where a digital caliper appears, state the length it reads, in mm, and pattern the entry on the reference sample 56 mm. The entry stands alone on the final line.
138.77 mm
